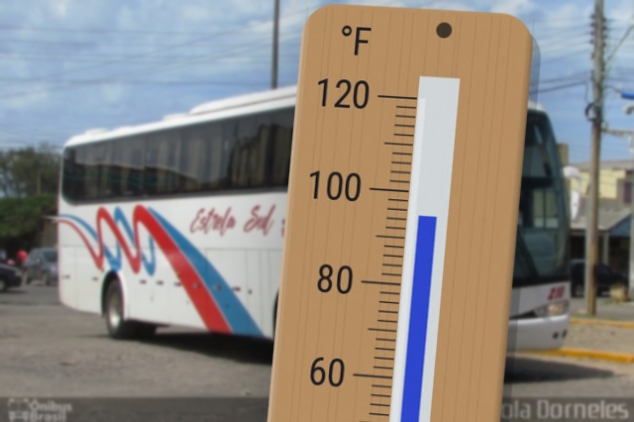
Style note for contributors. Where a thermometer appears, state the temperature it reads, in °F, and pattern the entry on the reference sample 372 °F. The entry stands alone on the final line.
95 °F
